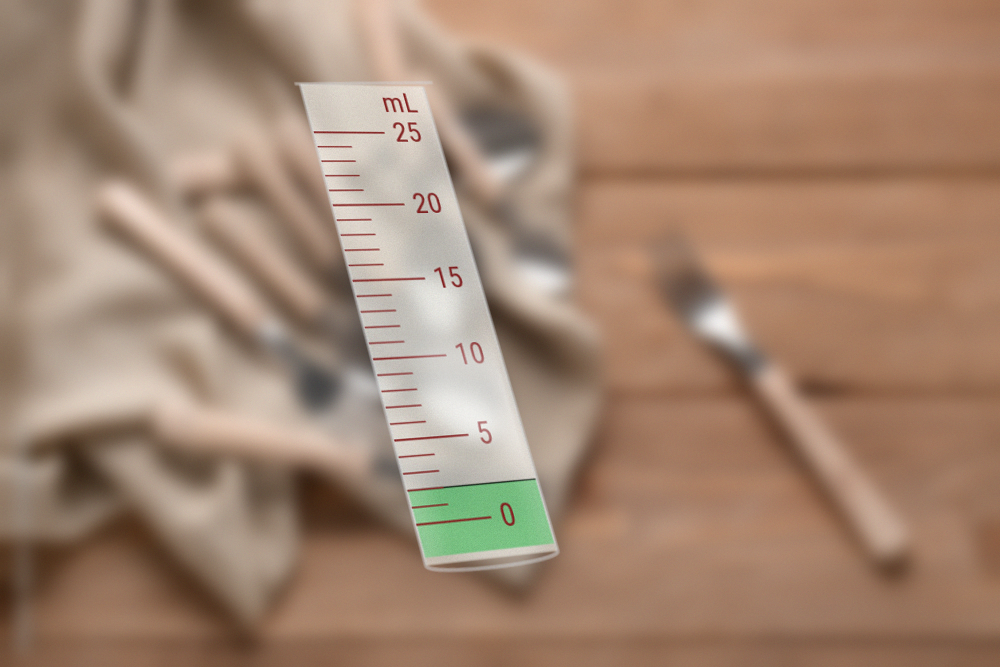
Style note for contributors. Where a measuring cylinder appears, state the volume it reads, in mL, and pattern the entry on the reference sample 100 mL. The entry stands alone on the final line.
2 mL
